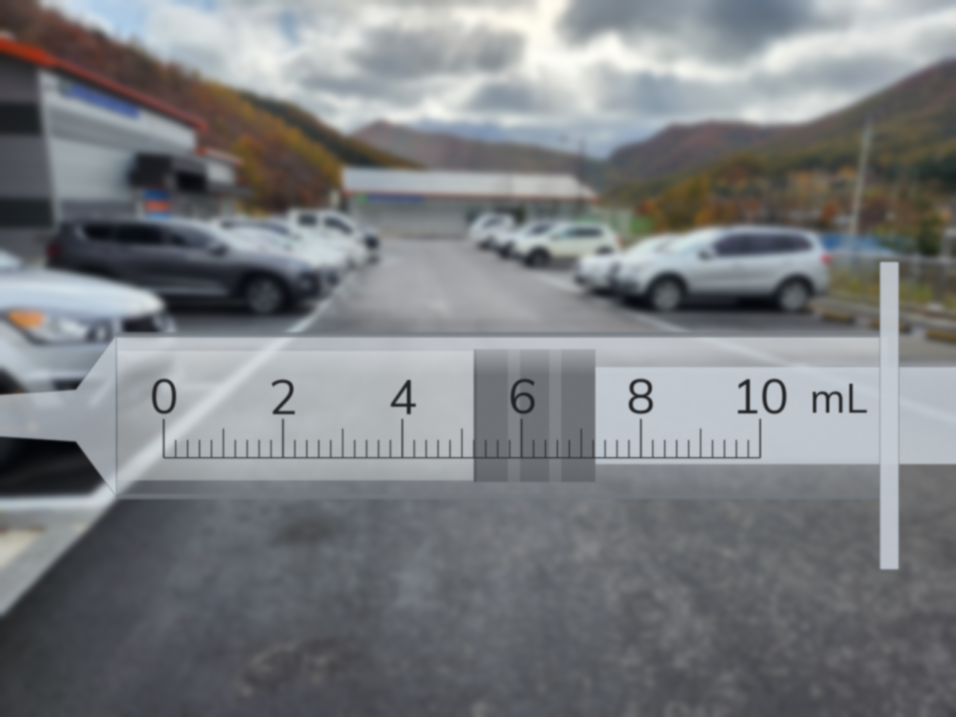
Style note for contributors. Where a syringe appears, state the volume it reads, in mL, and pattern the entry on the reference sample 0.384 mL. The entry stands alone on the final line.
5.2 mL
